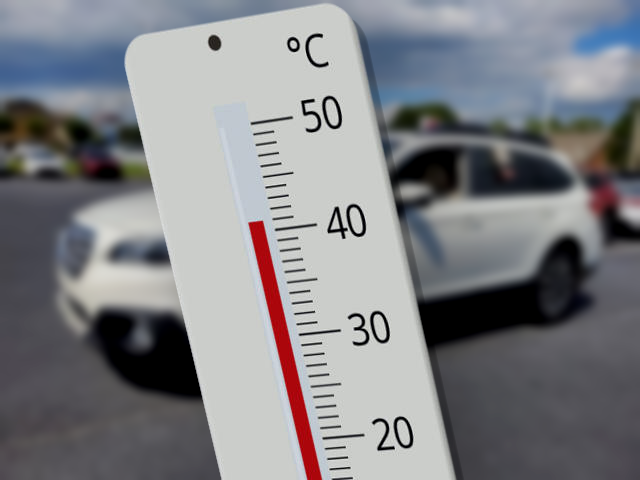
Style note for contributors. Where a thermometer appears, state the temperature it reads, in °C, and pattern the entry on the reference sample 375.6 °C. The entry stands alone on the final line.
41 °C
